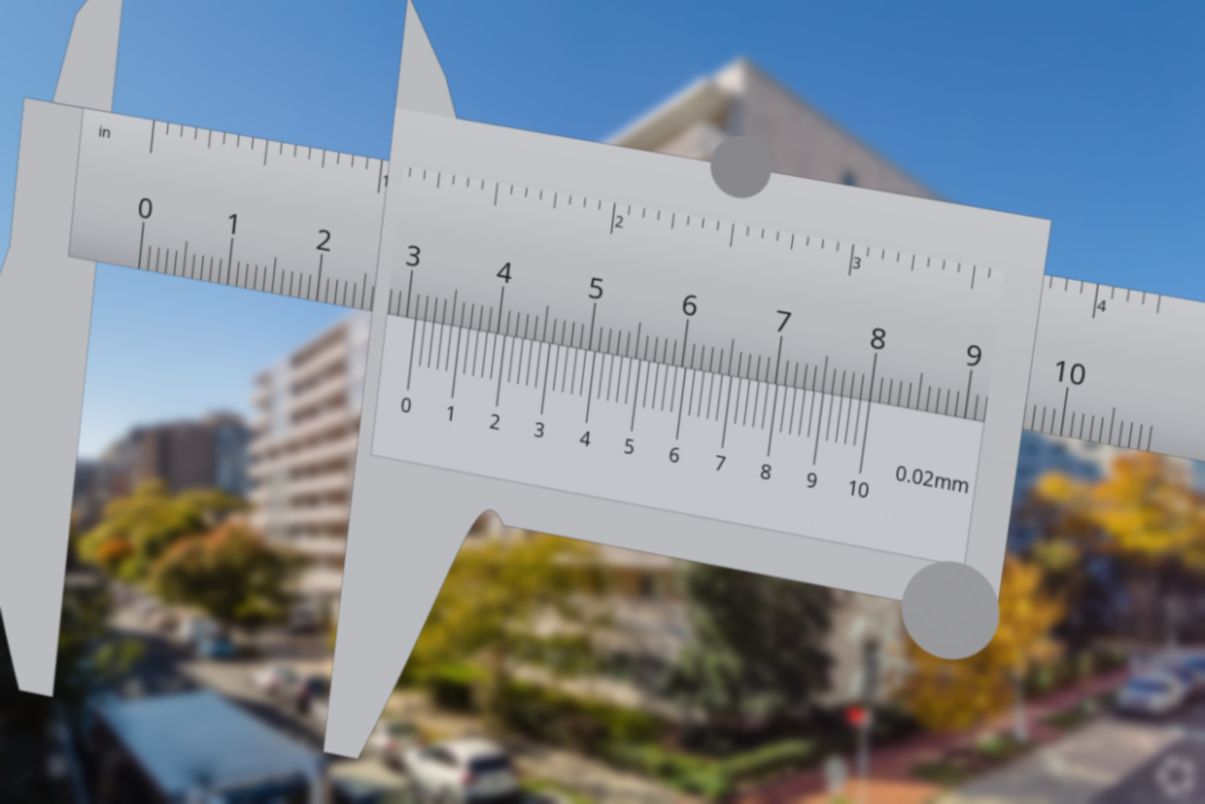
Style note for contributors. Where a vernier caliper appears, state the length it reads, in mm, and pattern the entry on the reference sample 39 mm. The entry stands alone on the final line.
31.0 mm
